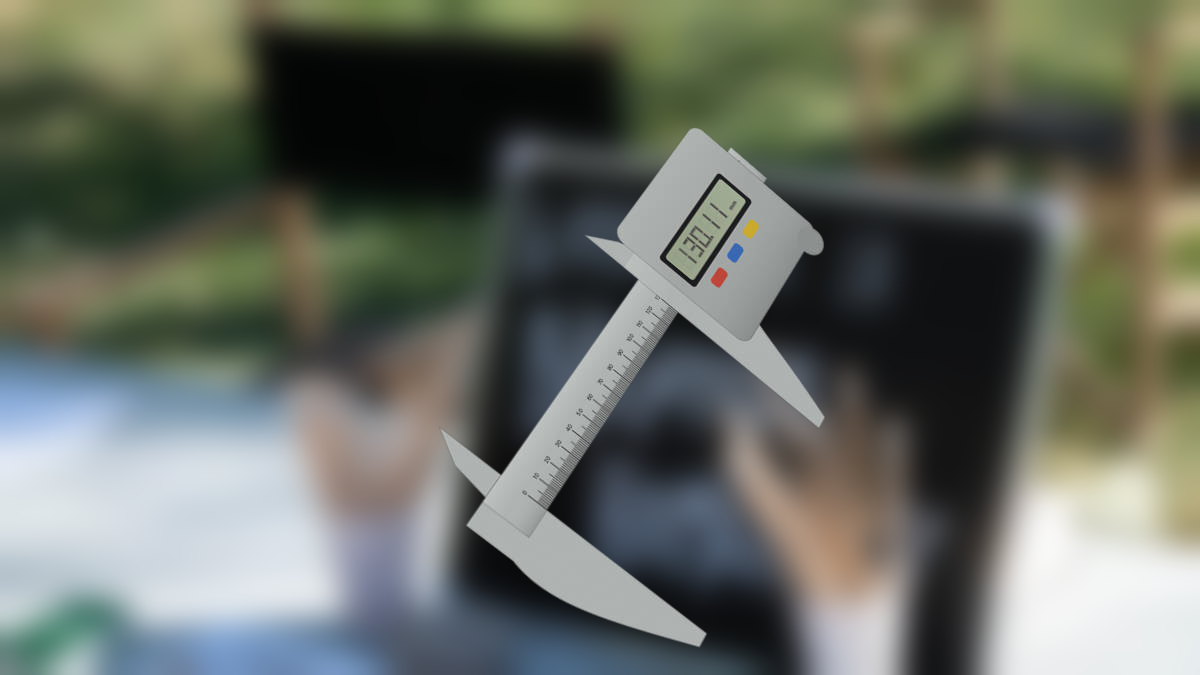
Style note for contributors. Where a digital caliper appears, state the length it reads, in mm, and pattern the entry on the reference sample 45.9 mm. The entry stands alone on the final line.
130.11 mm
